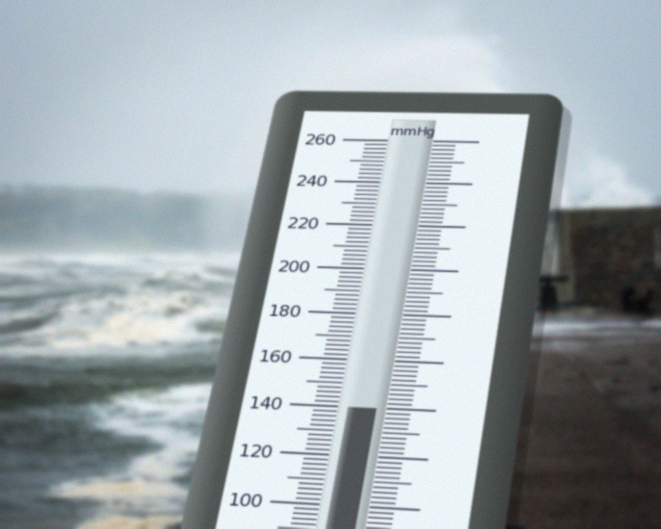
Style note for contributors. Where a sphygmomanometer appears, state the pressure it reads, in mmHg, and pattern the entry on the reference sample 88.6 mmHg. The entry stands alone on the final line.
140 mmHg
